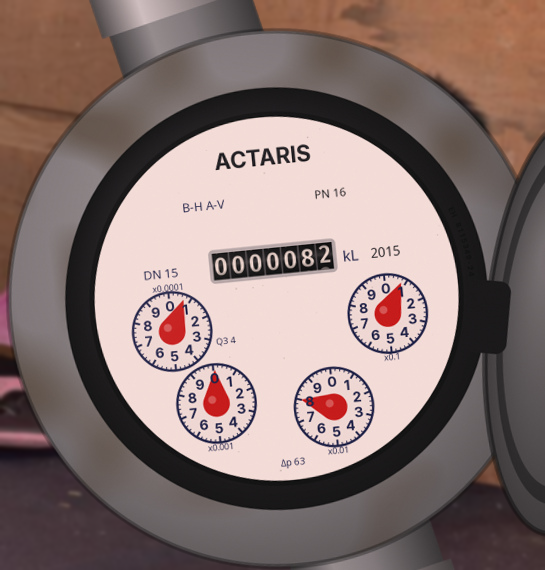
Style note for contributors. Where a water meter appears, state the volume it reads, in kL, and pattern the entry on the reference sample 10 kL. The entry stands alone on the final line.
82.0800 kL
